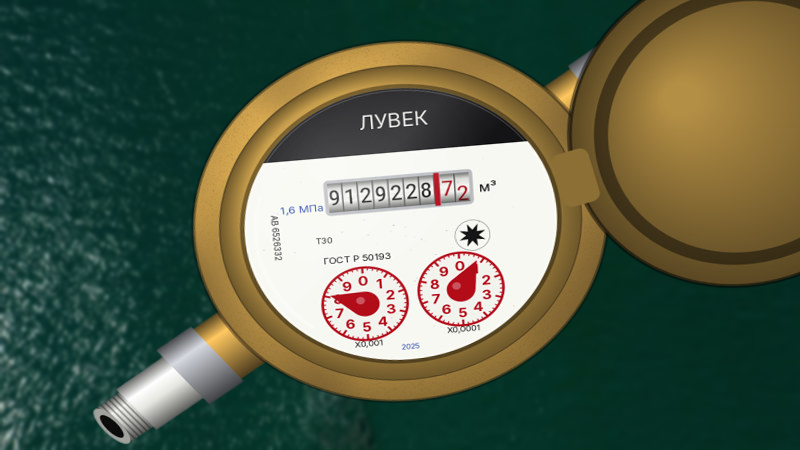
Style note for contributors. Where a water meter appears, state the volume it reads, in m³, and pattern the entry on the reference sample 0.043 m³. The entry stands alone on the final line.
9129228.7180 m³
